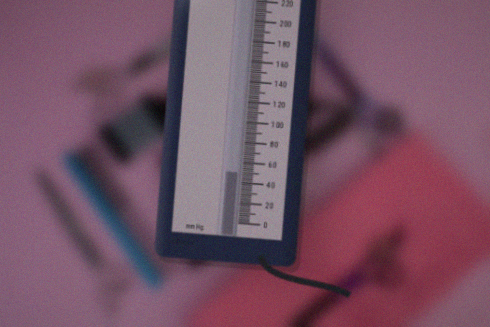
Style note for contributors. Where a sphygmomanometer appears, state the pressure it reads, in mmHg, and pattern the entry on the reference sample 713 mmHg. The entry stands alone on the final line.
50 mmHg
